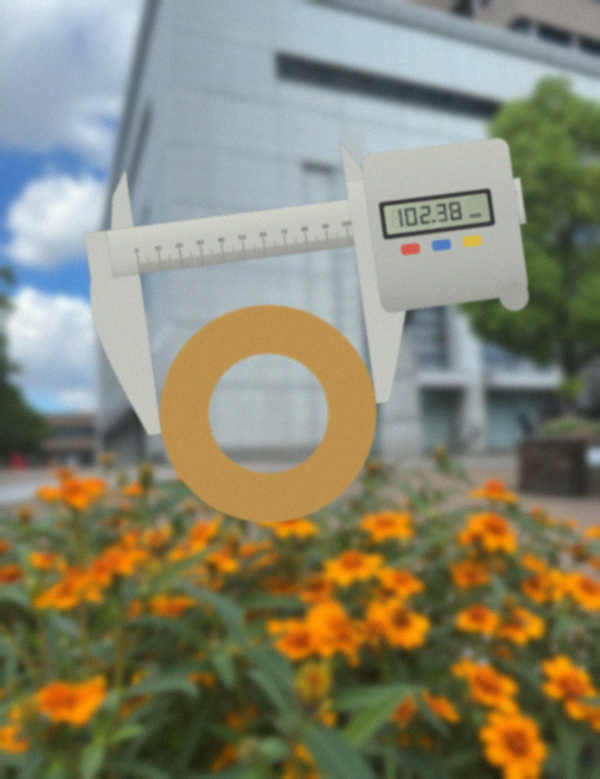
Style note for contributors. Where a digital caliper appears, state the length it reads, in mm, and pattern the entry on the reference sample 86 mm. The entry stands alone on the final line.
102.38 mm
